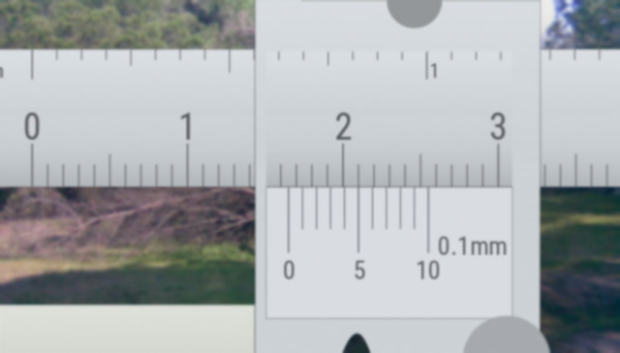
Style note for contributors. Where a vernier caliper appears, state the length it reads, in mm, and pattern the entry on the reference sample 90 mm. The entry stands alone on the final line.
16.5 mm
